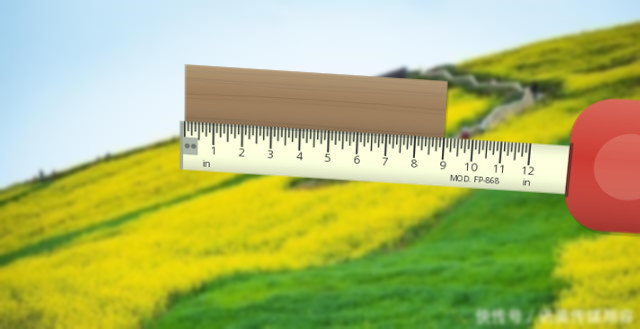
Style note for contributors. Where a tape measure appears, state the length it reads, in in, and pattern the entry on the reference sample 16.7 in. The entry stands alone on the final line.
9 in
